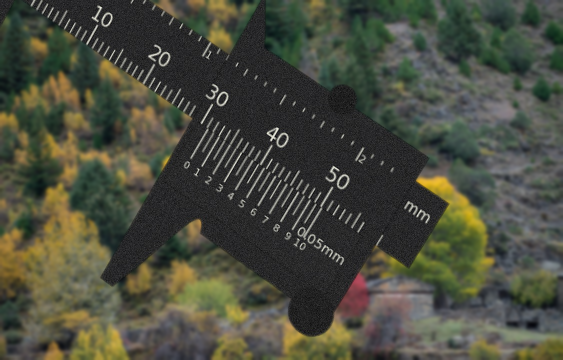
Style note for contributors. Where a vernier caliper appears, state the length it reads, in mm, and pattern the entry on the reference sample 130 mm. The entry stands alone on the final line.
31.2 mm
